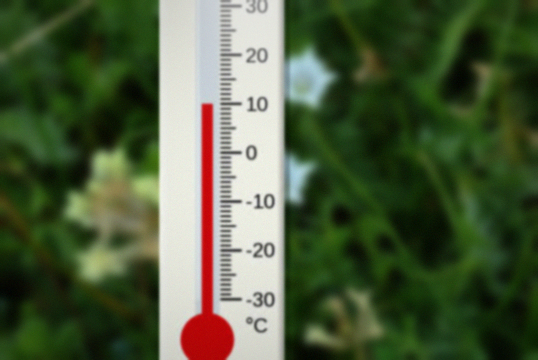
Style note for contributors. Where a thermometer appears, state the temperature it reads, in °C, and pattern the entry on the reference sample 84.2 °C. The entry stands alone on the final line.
10 °C
